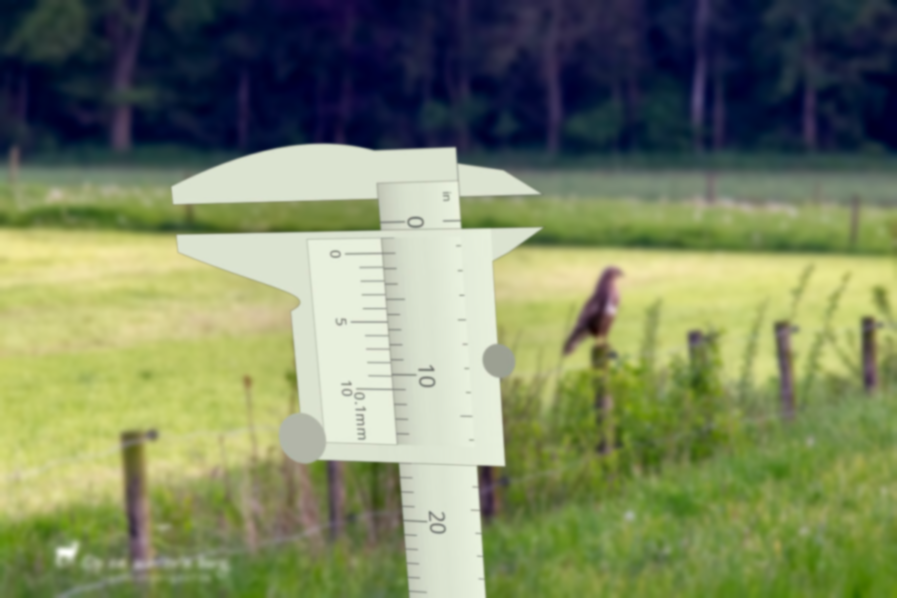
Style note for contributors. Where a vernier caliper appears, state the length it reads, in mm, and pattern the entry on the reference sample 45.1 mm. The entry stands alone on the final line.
2.0 mm
